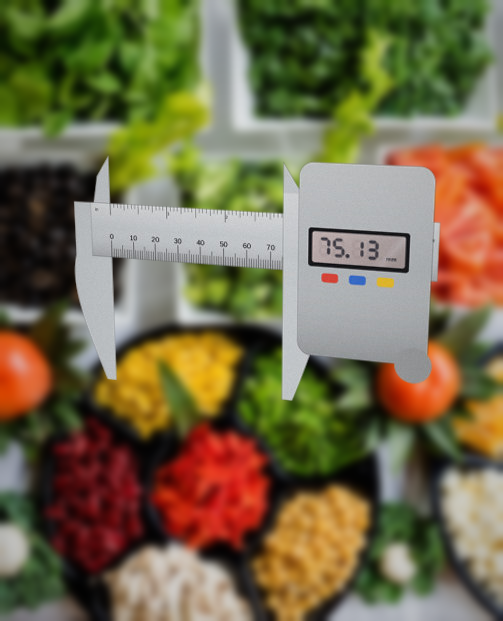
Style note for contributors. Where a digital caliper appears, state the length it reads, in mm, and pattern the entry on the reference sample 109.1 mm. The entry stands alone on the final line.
75.13 mm
